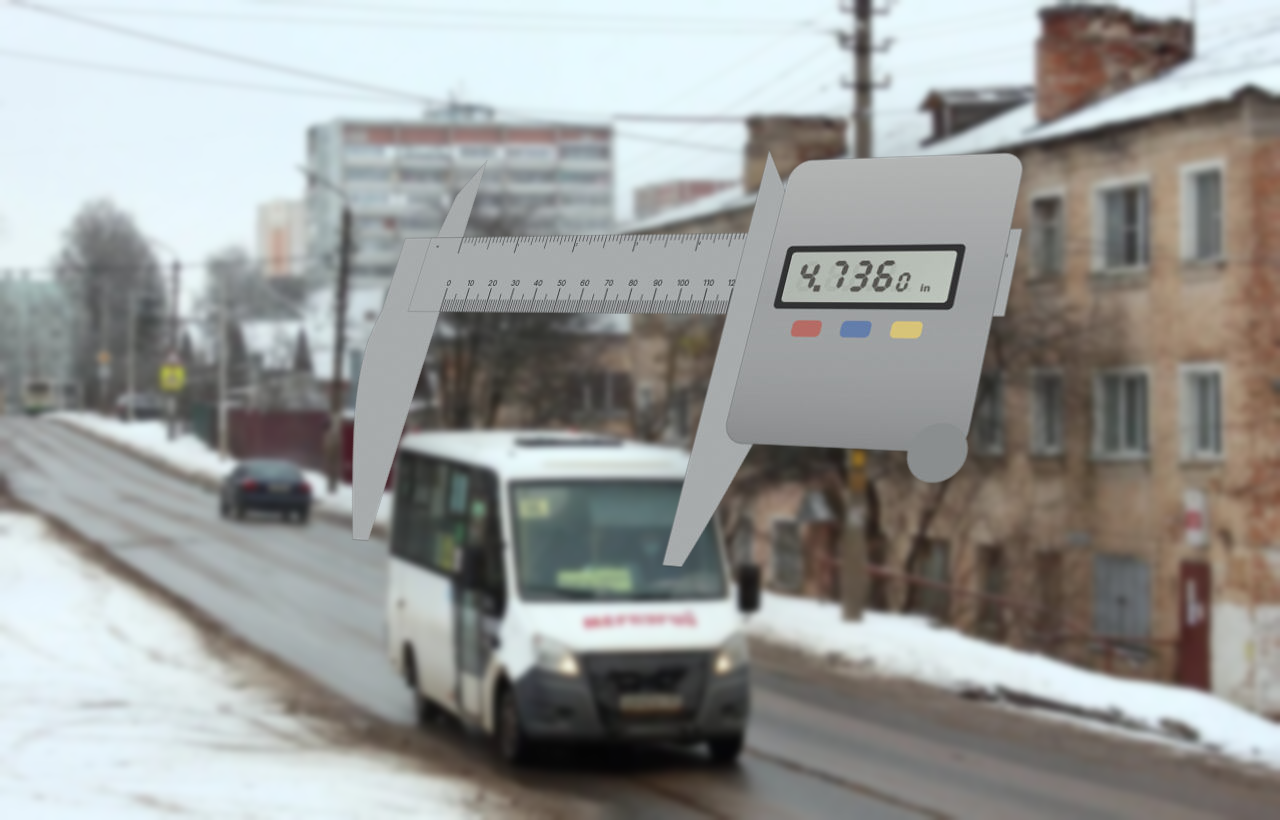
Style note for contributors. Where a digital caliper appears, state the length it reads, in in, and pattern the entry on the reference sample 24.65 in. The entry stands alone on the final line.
4.7360 in
